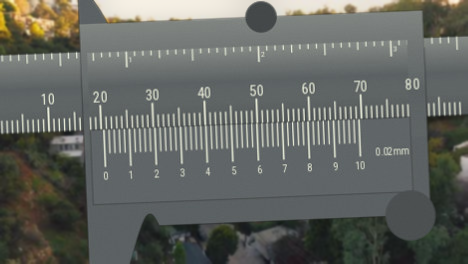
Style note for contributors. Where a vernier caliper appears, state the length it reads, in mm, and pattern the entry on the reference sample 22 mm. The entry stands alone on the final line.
20.5 mm
